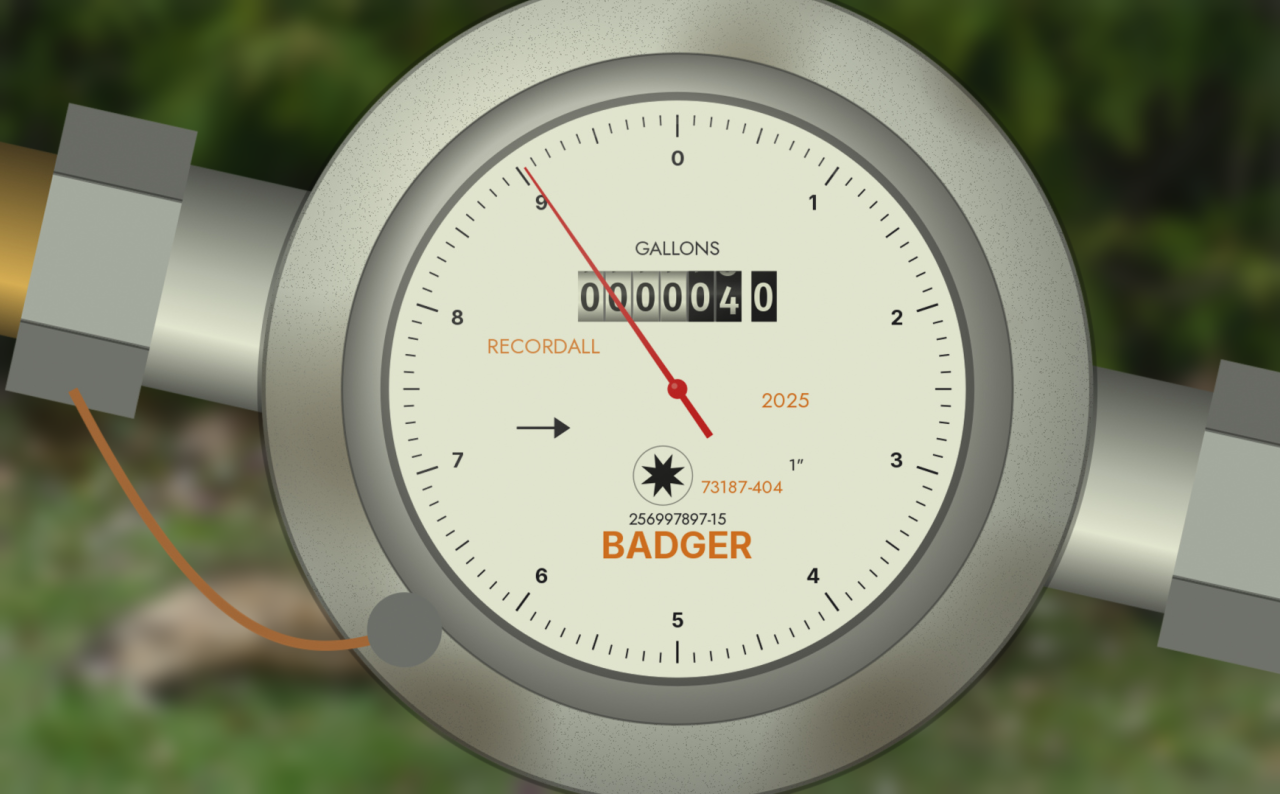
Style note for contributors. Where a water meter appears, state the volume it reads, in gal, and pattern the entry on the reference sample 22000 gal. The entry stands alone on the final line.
39.0 gal
